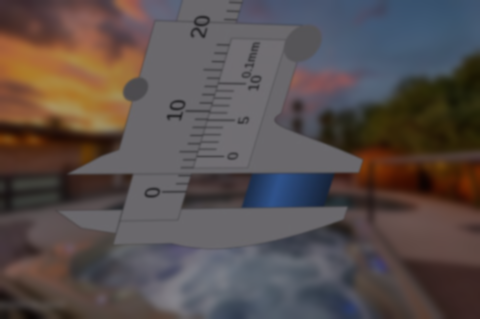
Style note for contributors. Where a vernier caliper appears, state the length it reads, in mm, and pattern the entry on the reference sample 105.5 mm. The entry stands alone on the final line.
4.4 mm
